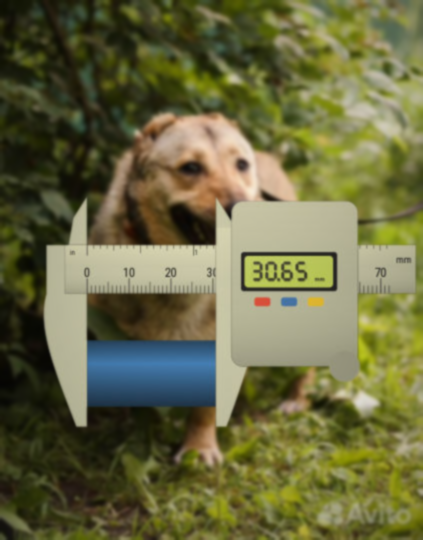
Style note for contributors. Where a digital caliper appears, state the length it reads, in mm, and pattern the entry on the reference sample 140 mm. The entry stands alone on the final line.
30.65 mm
